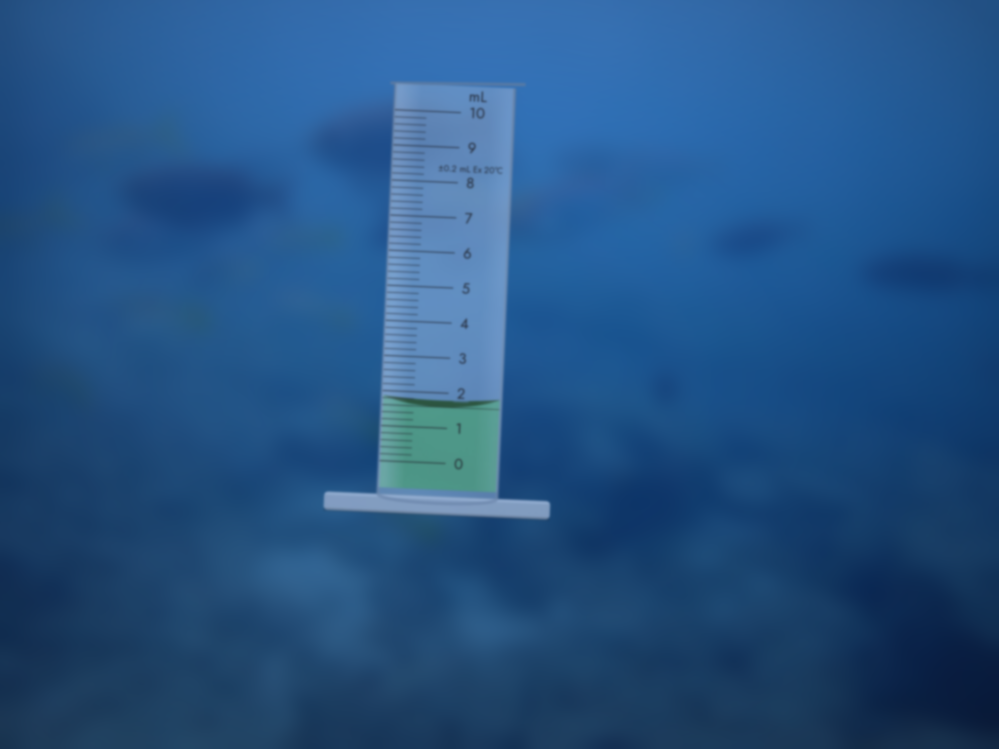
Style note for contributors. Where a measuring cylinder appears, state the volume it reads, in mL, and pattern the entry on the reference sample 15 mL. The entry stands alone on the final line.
1.6 mL
